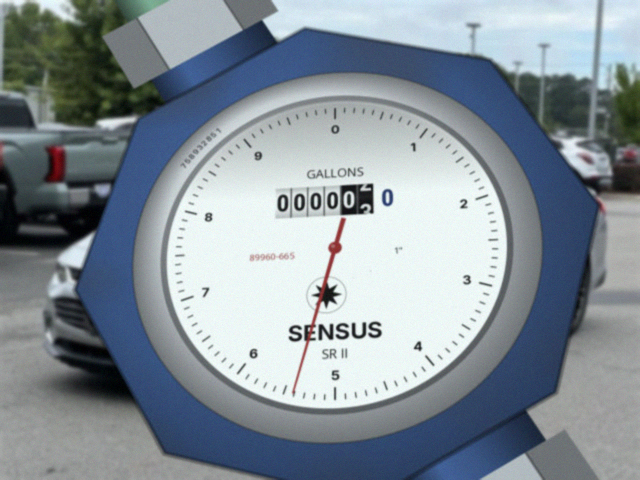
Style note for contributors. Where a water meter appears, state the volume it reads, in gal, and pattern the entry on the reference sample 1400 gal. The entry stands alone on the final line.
25.4 gal
